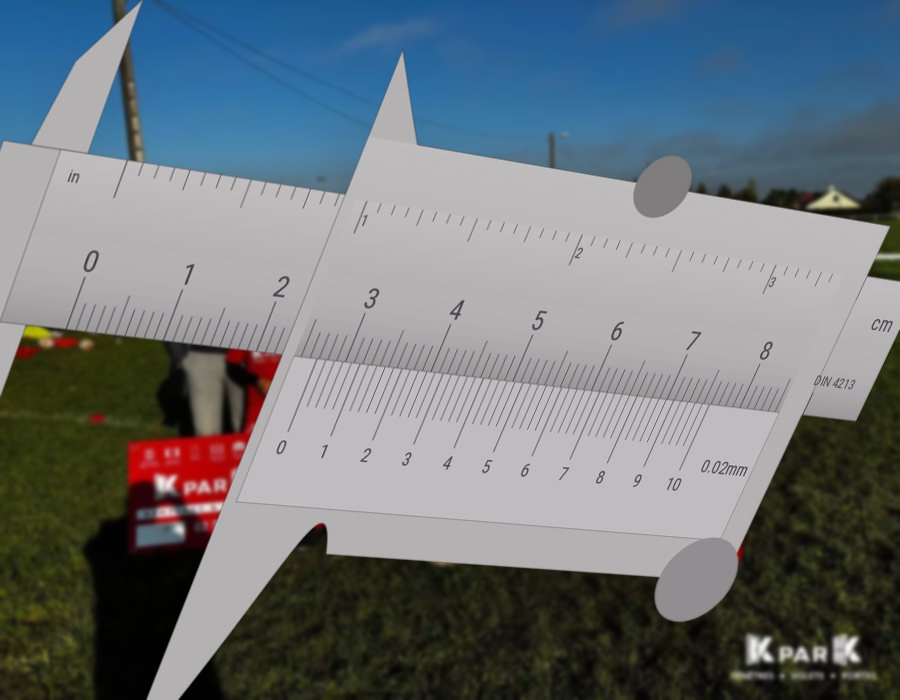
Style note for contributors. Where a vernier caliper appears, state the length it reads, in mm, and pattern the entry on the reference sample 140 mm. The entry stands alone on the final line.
26.8 mm
